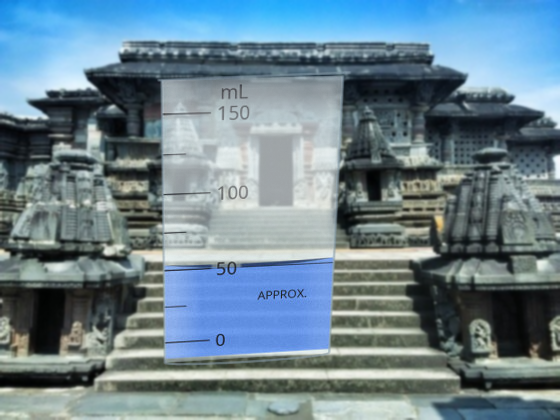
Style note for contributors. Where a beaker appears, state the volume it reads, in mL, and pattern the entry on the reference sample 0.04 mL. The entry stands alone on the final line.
50 mL
